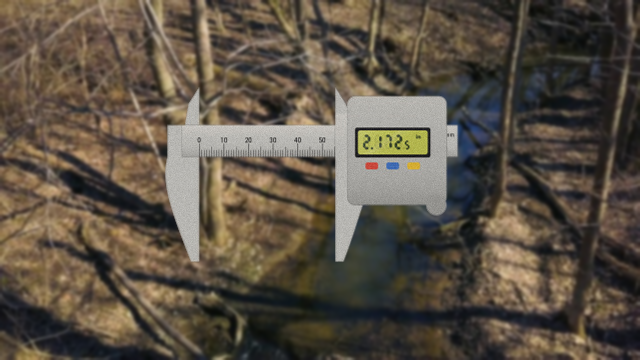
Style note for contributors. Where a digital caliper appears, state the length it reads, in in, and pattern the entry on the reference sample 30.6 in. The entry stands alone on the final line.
2.1725 in
